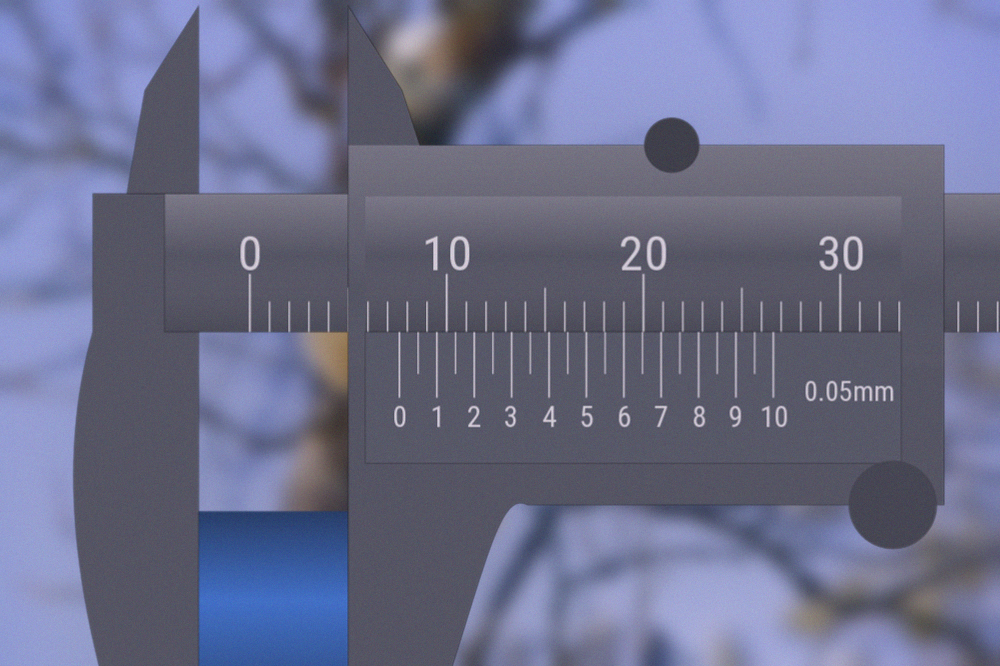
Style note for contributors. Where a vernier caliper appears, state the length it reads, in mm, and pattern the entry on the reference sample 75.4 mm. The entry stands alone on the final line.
7.6 mm
